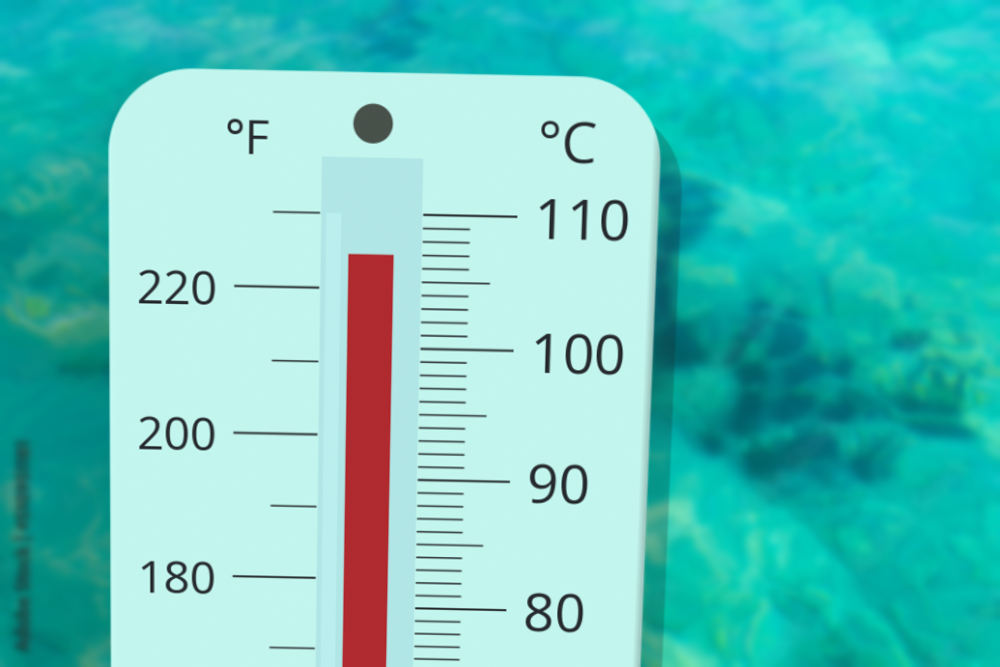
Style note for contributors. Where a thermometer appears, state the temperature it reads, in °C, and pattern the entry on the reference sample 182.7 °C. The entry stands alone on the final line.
107 °C
